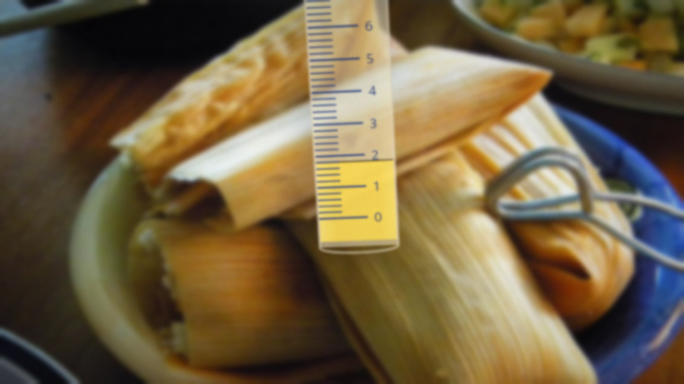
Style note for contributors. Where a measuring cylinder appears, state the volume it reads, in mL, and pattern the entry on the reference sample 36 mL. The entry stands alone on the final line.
1.8 mL
